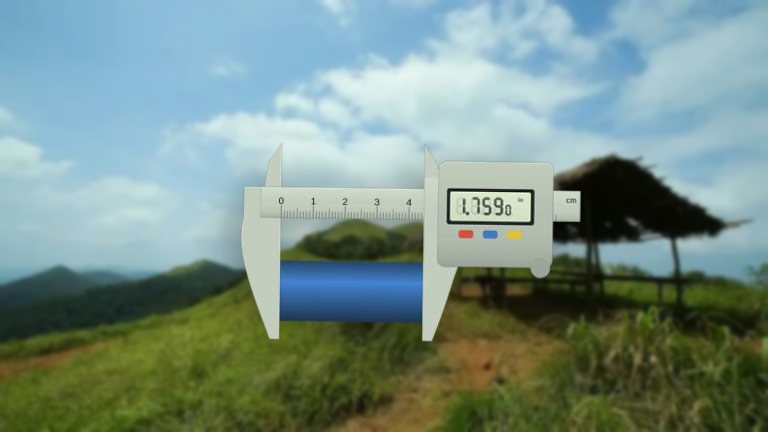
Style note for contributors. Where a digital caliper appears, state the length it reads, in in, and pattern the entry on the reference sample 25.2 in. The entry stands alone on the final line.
1.7590 in
